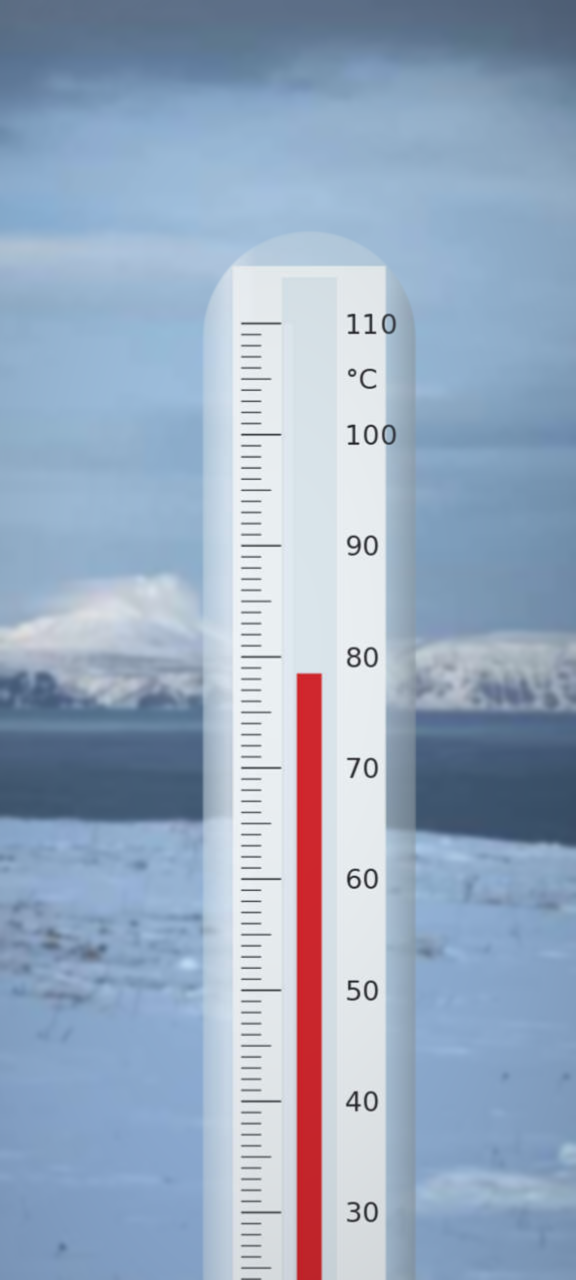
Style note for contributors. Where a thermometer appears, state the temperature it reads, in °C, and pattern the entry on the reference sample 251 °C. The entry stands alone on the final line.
78.5 °C
